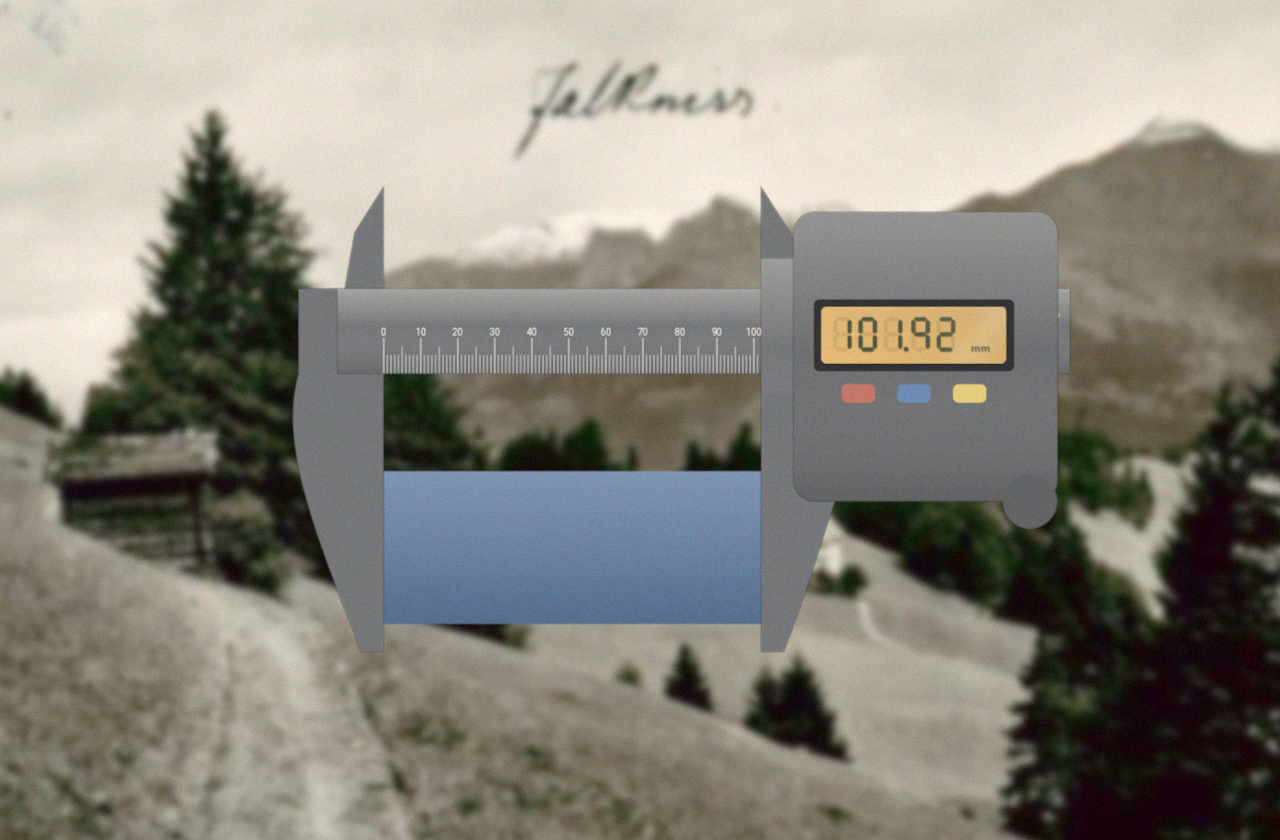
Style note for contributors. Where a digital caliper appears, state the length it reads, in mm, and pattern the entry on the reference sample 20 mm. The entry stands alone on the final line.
101.92 mm
